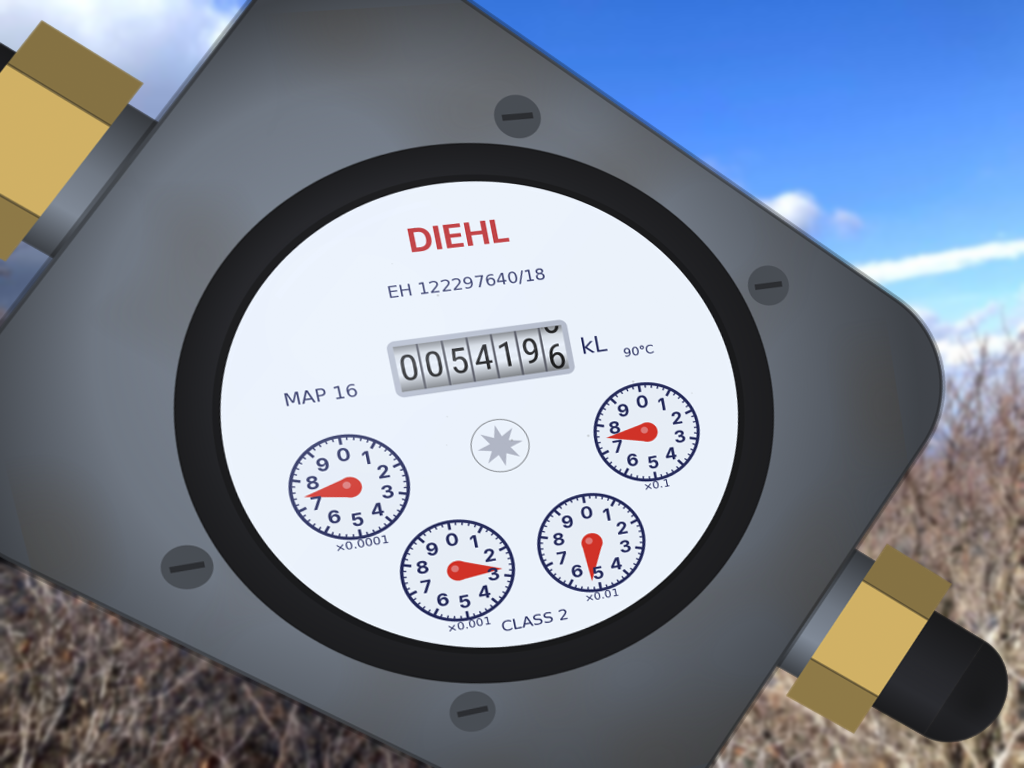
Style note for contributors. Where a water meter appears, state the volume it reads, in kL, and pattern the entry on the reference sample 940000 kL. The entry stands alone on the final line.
54195.7527 kL
